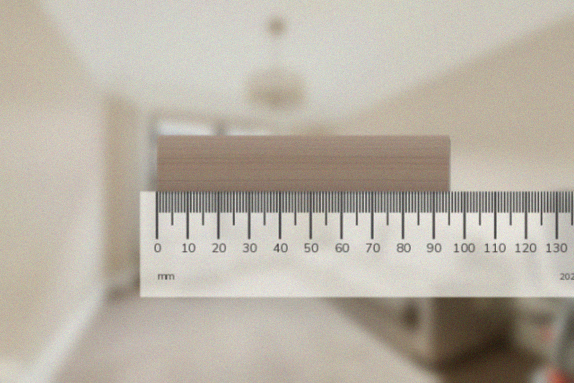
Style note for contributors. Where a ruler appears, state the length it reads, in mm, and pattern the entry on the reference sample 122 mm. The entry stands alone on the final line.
95 mm
